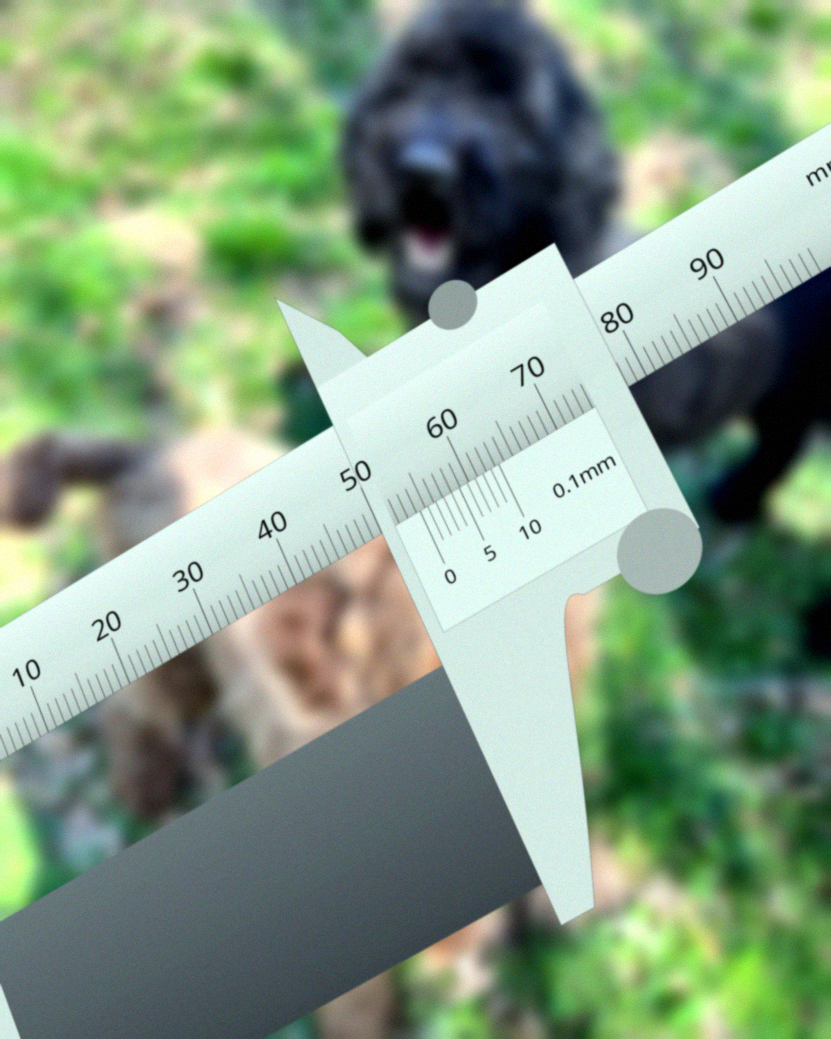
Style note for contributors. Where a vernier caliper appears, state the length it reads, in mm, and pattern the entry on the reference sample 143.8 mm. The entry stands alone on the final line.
54.4 mm
